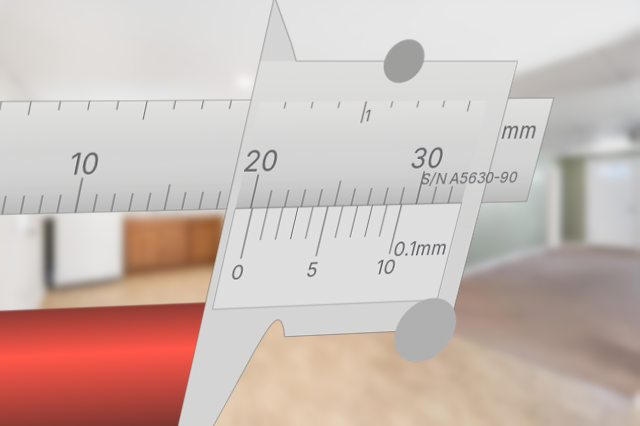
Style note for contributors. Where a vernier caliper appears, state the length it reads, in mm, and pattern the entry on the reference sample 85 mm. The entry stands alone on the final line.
20.1 mm
